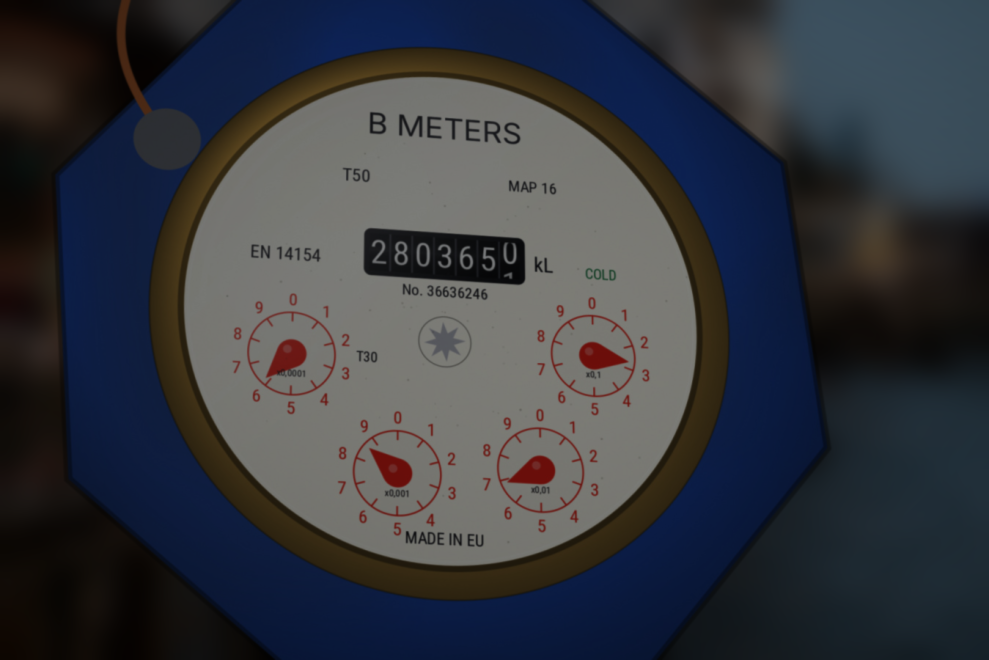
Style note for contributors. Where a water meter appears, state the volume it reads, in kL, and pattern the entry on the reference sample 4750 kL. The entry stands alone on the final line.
2803650.2686 kL
